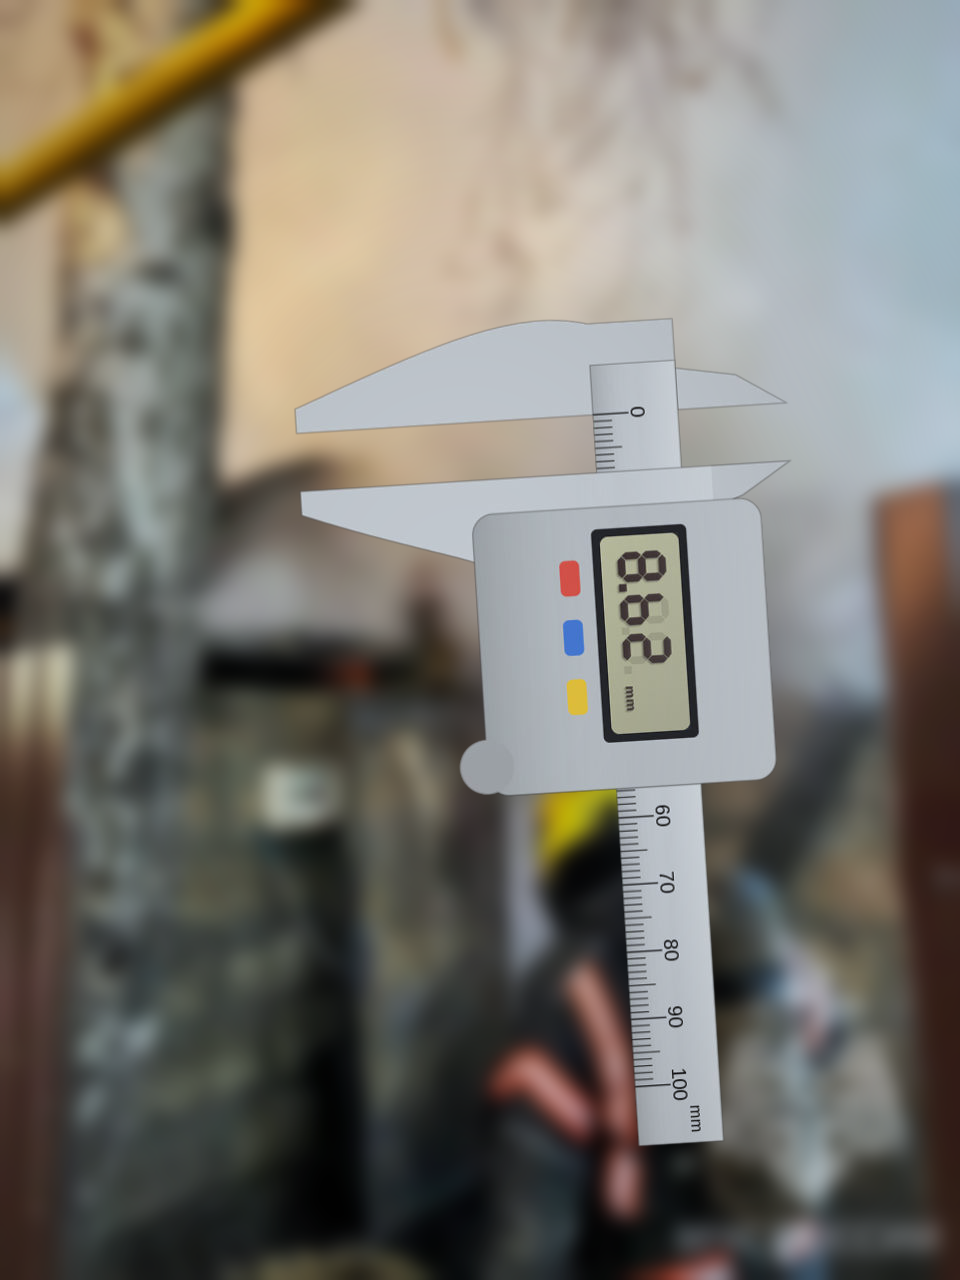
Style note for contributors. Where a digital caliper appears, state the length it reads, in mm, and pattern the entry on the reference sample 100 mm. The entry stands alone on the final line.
8.62 mm
